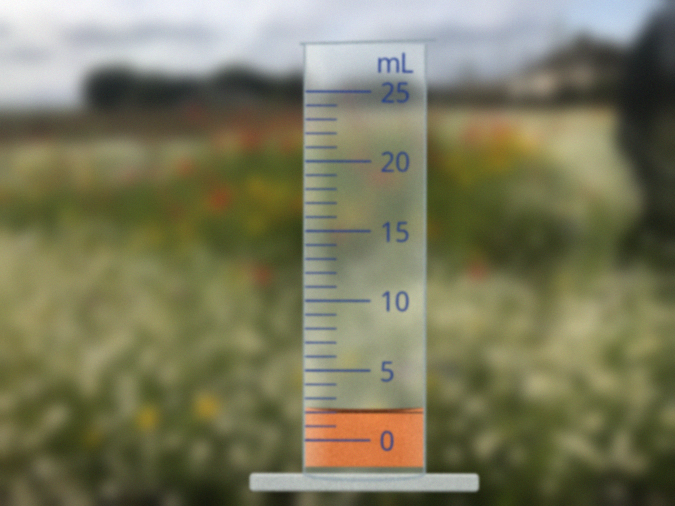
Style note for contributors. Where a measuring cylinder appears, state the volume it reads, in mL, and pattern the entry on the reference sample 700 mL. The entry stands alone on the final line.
2 mL
